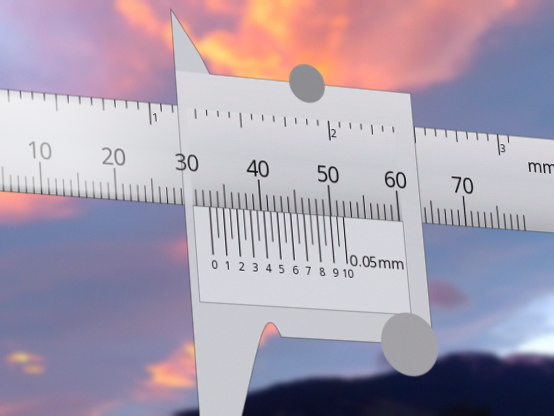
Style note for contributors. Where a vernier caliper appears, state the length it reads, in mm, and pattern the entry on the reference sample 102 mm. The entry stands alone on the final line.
32.8 mm
